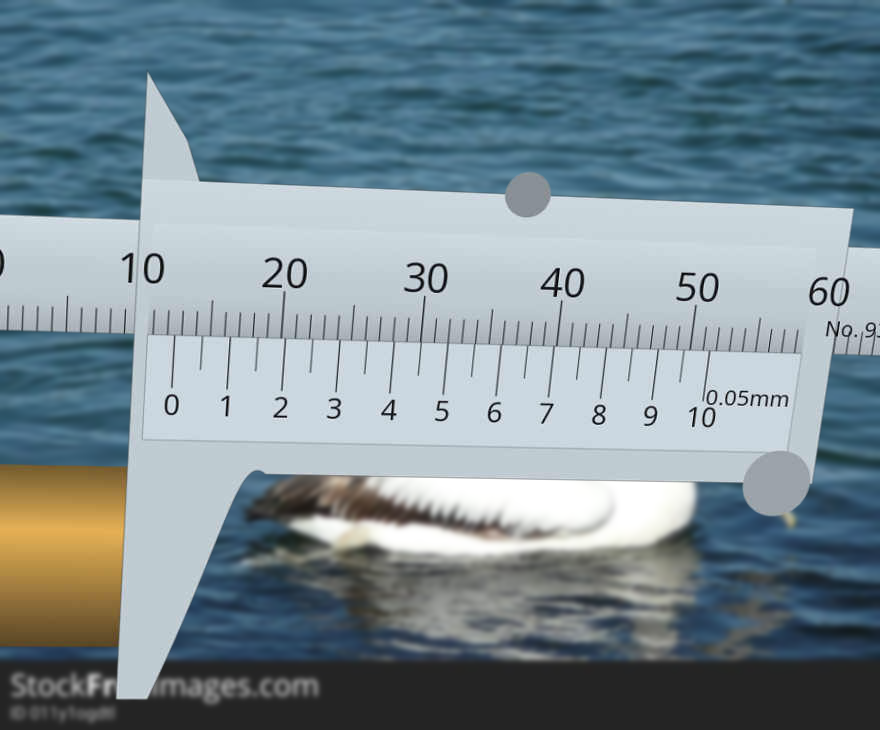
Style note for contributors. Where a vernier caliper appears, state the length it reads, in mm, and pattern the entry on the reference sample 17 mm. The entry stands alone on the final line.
12.5 mm
